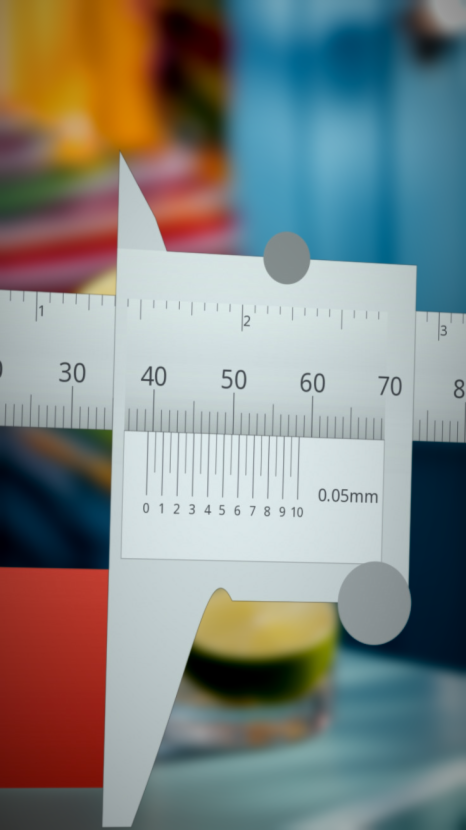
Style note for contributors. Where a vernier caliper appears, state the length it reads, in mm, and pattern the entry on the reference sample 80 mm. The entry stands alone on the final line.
39.4 mm
